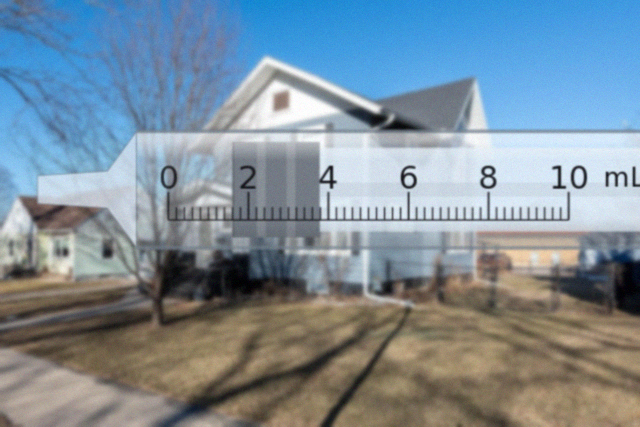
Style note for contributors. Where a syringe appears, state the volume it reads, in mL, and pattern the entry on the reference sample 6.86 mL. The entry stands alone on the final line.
1.6 mL
